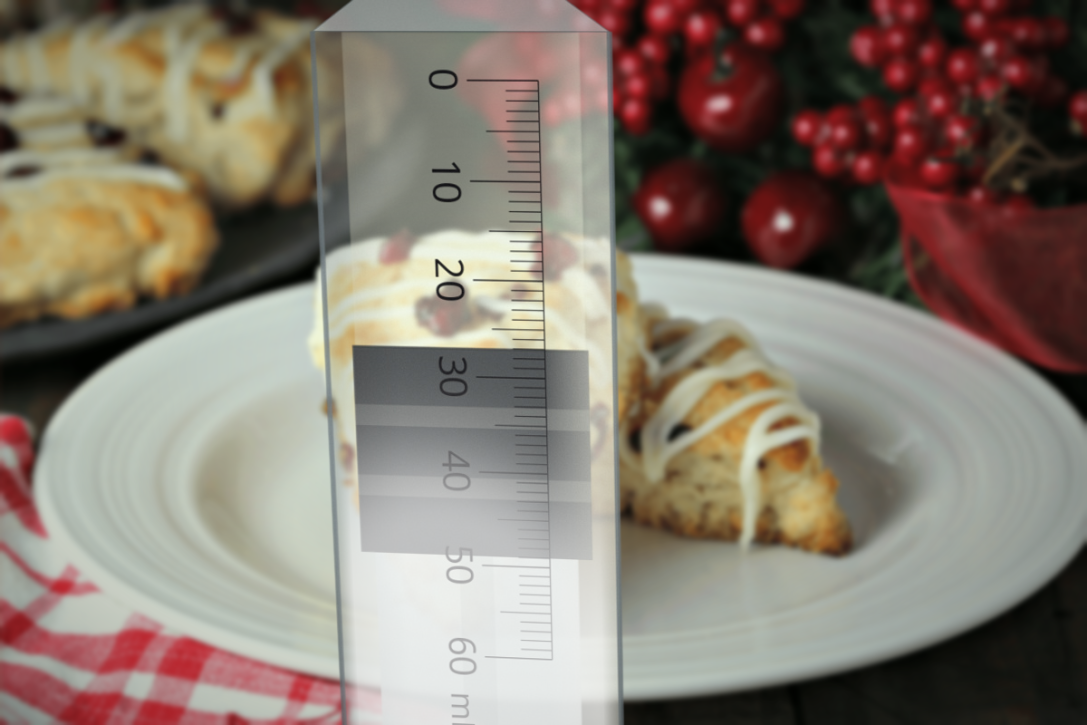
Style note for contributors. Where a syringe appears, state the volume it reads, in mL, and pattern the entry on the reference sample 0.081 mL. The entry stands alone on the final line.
27 mL
